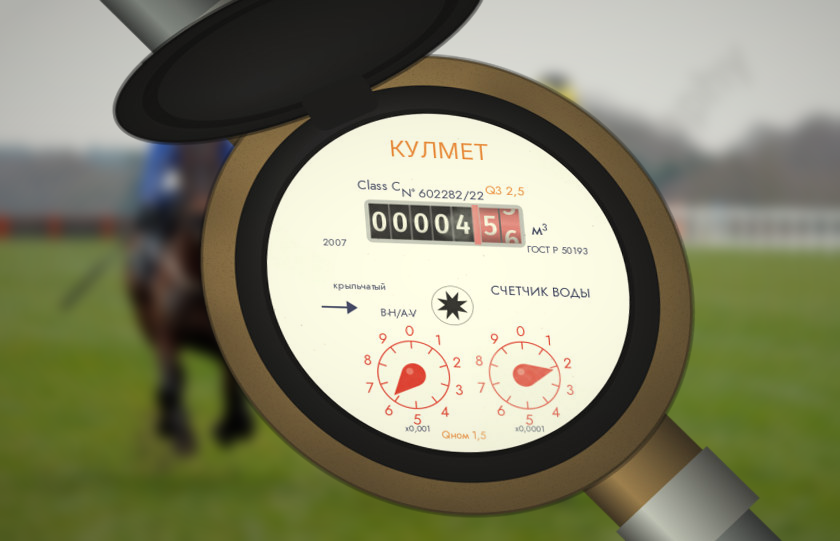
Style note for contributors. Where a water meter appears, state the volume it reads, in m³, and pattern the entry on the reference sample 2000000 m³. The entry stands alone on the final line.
4.5562 m³
